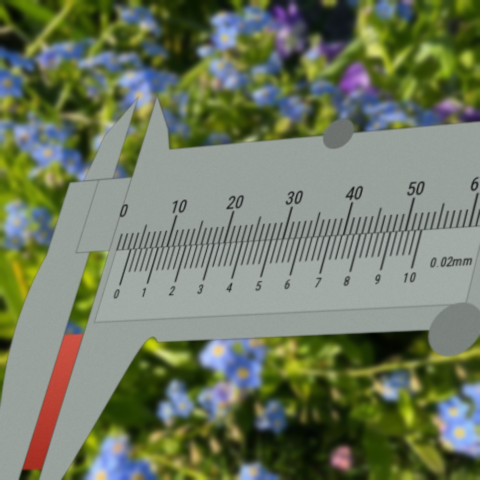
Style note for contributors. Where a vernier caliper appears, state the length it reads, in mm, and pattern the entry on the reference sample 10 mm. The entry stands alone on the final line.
3.5 mm
